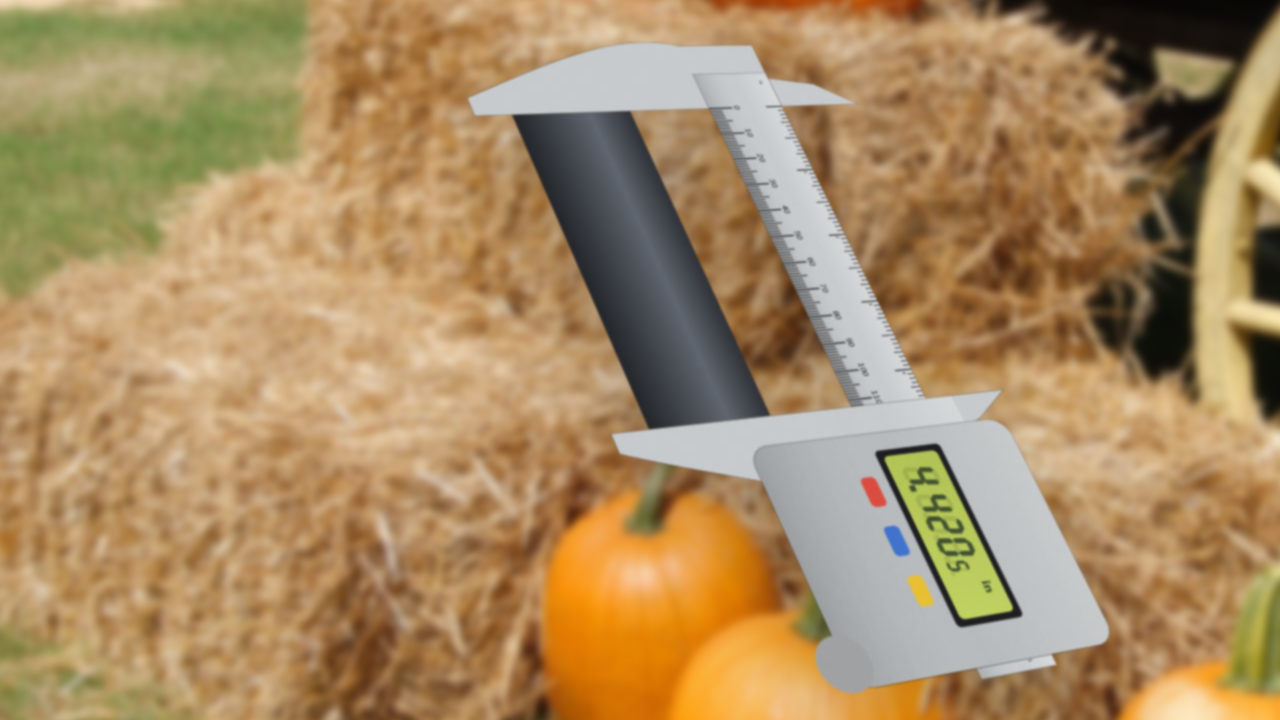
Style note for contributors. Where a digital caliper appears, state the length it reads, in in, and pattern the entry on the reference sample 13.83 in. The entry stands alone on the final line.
4.4205 in
